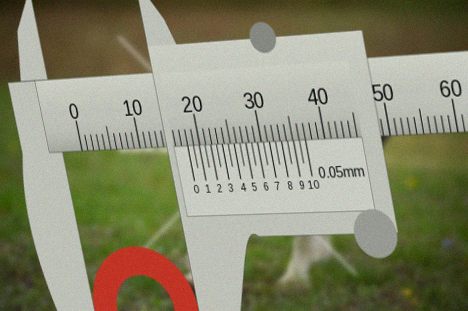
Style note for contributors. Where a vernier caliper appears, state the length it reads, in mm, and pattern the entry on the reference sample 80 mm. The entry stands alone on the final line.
18.0 mm
